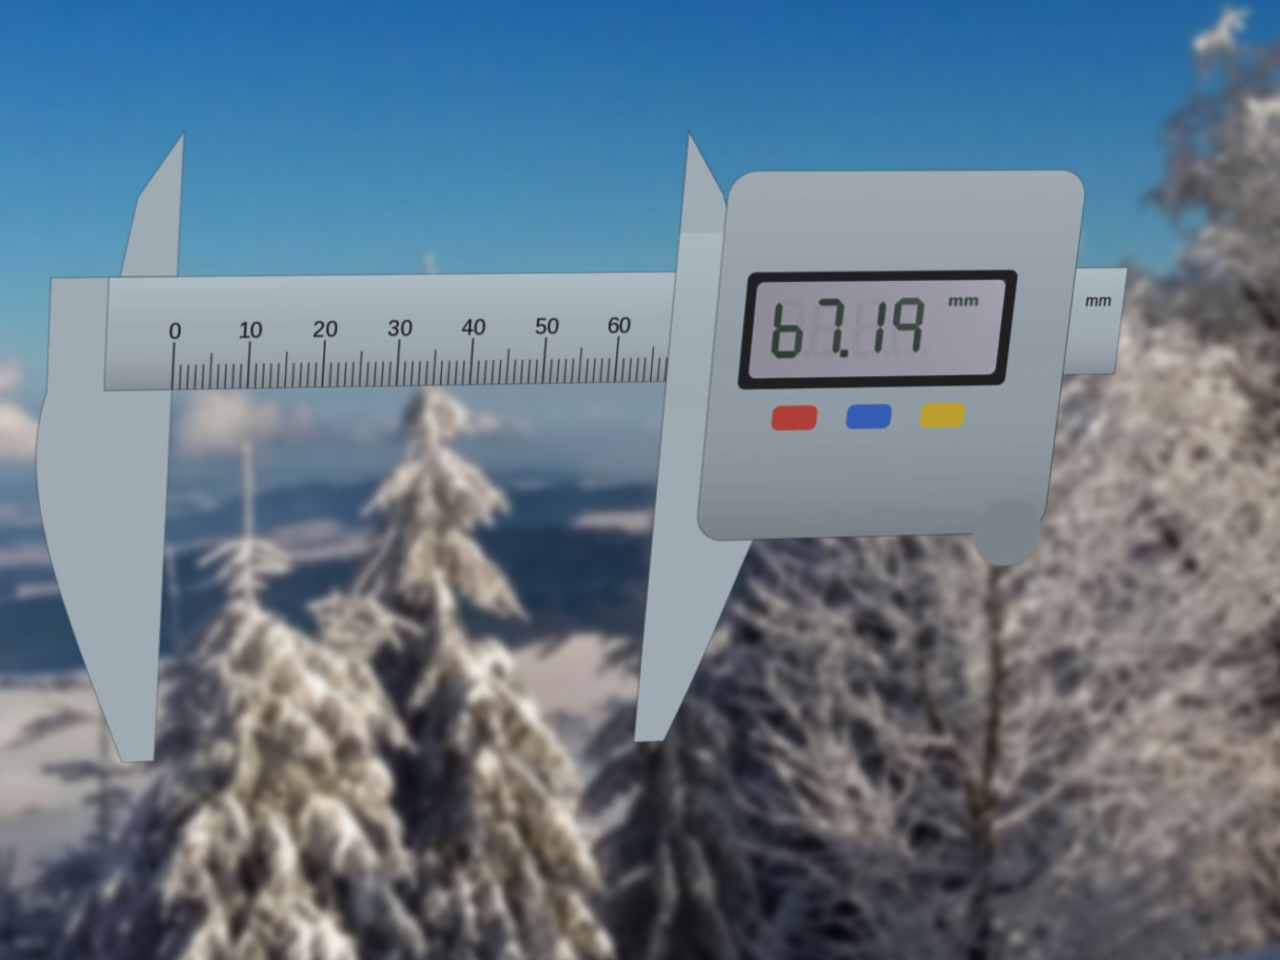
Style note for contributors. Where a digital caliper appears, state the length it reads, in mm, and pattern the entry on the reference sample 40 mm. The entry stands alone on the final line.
67.19 mm
